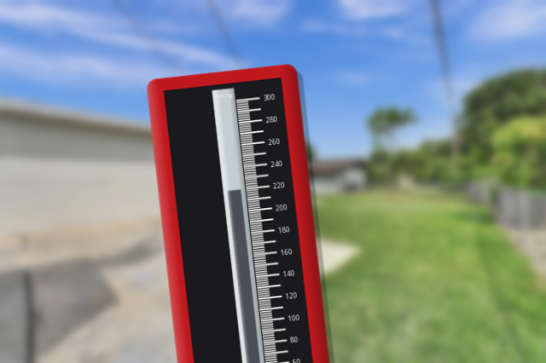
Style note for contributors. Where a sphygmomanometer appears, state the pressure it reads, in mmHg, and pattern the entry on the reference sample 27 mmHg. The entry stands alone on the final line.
220 mmHg
